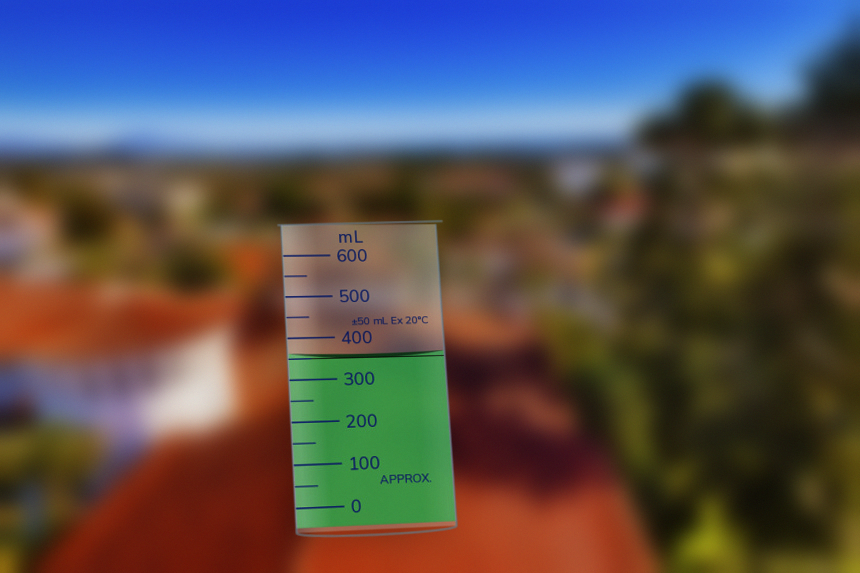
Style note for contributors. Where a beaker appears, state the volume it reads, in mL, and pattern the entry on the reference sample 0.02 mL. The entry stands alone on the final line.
350 mL
